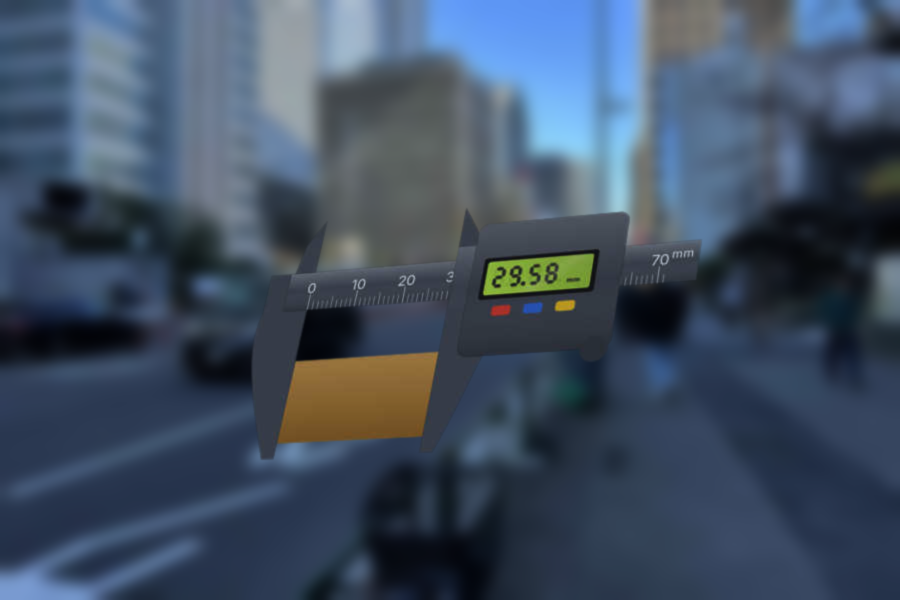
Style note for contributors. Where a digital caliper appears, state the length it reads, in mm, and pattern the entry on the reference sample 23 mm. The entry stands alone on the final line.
29.58 mm
